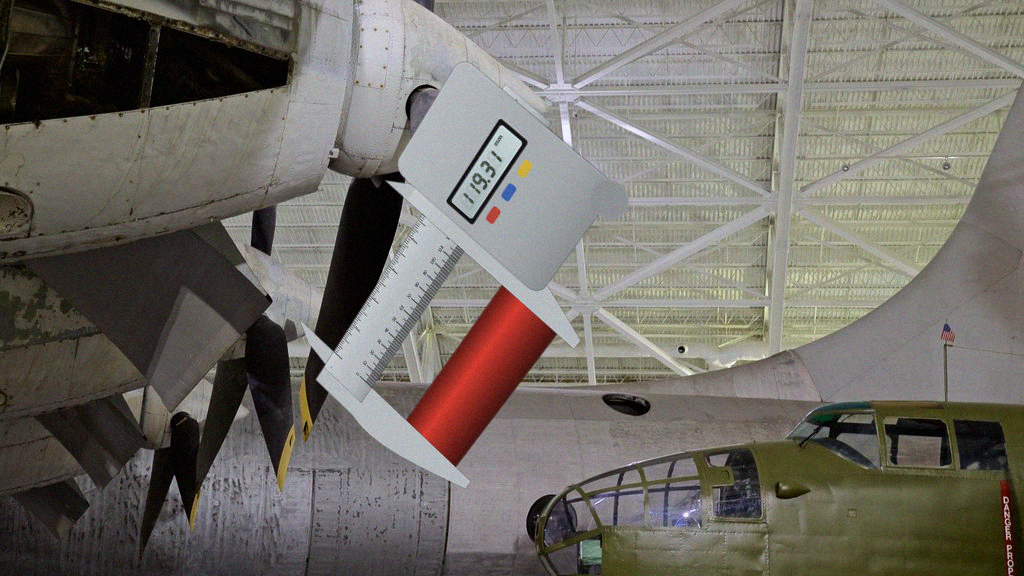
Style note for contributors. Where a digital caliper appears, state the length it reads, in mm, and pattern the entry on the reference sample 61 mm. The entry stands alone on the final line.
119.31 mm
